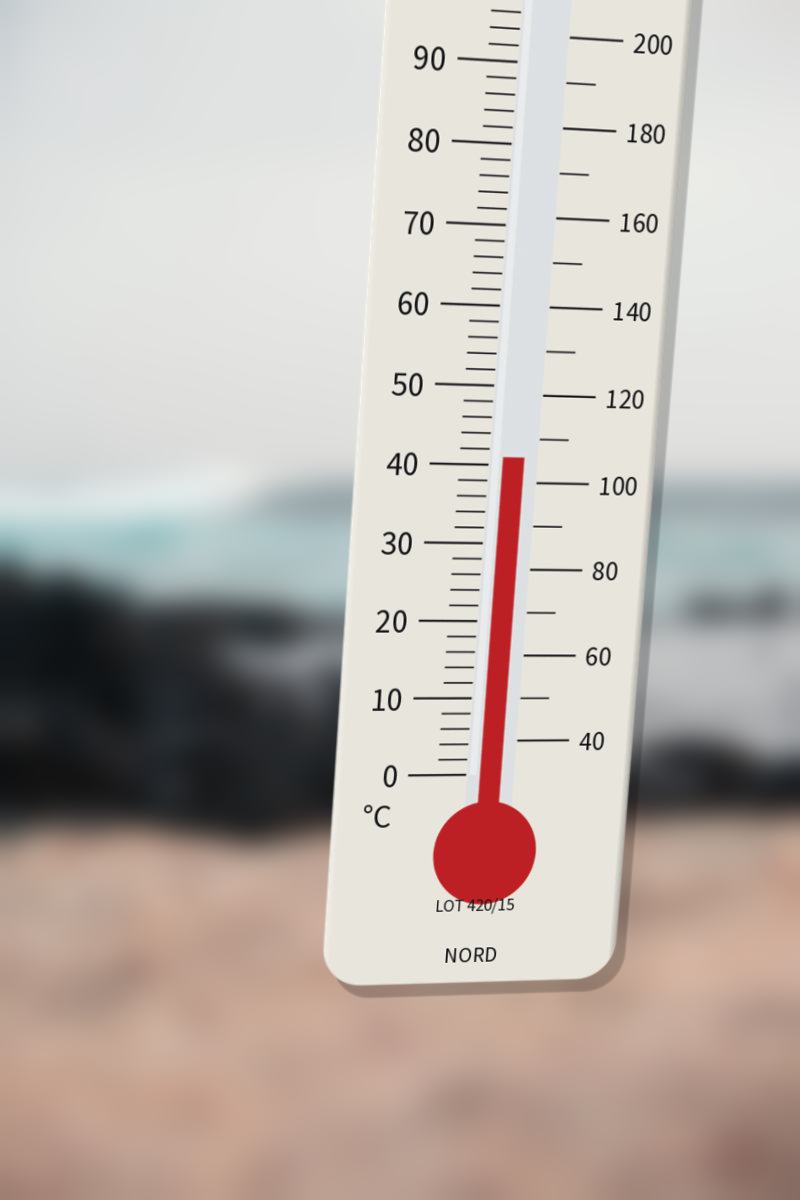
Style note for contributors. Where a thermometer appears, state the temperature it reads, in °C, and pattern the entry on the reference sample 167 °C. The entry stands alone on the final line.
41 °C
